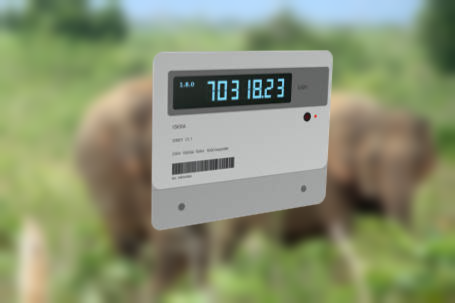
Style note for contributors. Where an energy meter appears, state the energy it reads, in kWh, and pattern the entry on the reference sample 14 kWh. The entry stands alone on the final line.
70318.23 kWh
